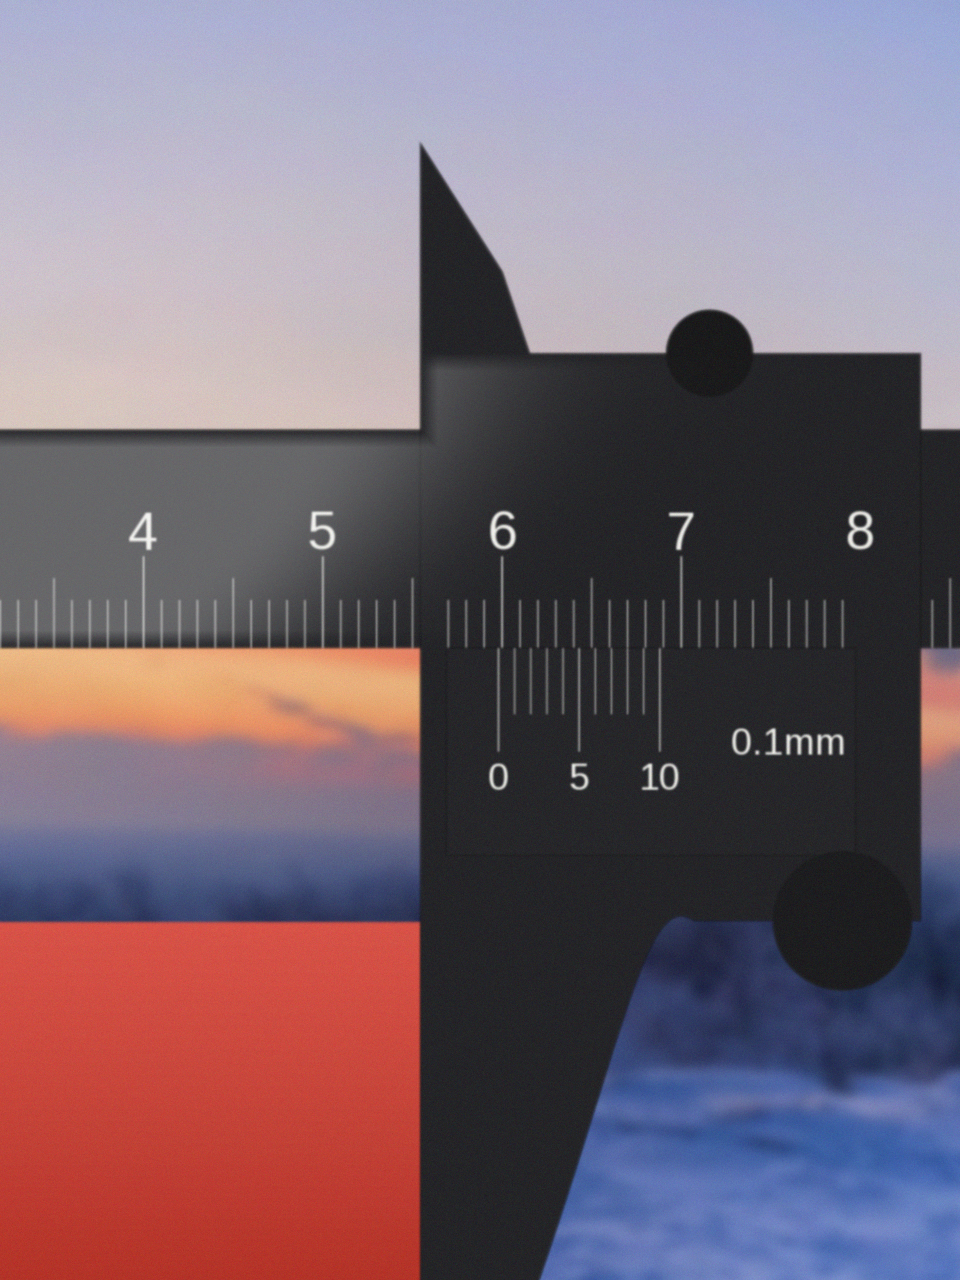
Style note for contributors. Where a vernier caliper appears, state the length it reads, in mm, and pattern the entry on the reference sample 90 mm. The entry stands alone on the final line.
59.8 mm
